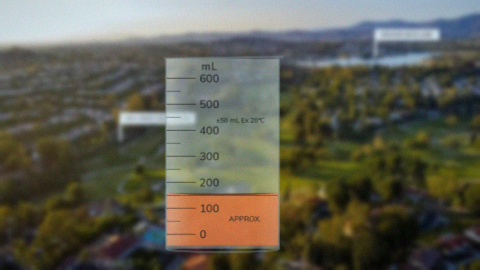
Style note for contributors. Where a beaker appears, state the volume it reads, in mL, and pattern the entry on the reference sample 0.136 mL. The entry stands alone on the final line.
150 mL
